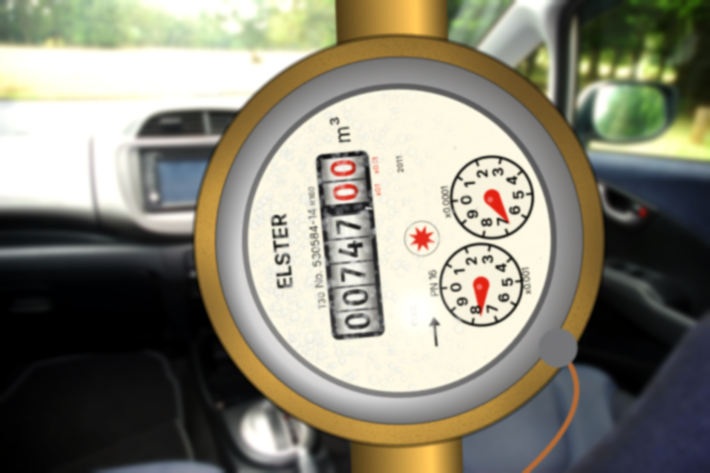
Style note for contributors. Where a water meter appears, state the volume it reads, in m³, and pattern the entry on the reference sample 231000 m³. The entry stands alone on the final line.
747.0076 m³
